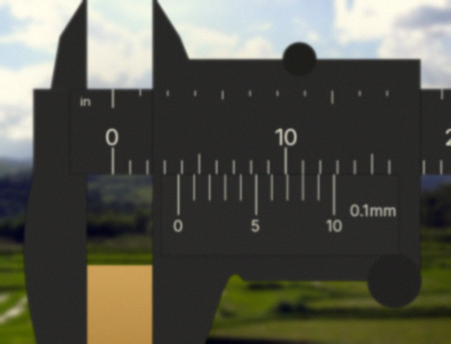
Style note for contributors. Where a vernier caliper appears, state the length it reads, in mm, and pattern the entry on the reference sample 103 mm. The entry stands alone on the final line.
3.8 mm
